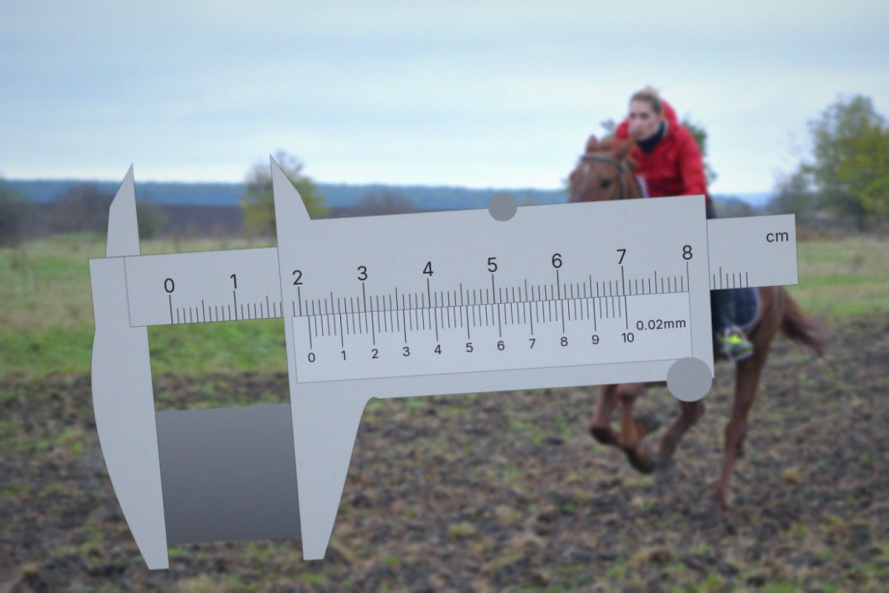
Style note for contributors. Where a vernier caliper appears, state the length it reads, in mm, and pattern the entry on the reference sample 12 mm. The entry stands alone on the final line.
21.2 mm
